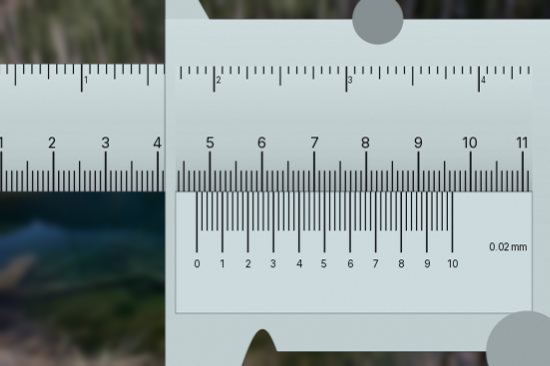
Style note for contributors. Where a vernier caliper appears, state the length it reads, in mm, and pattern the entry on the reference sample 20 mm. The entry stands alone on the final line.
47.5 mm
